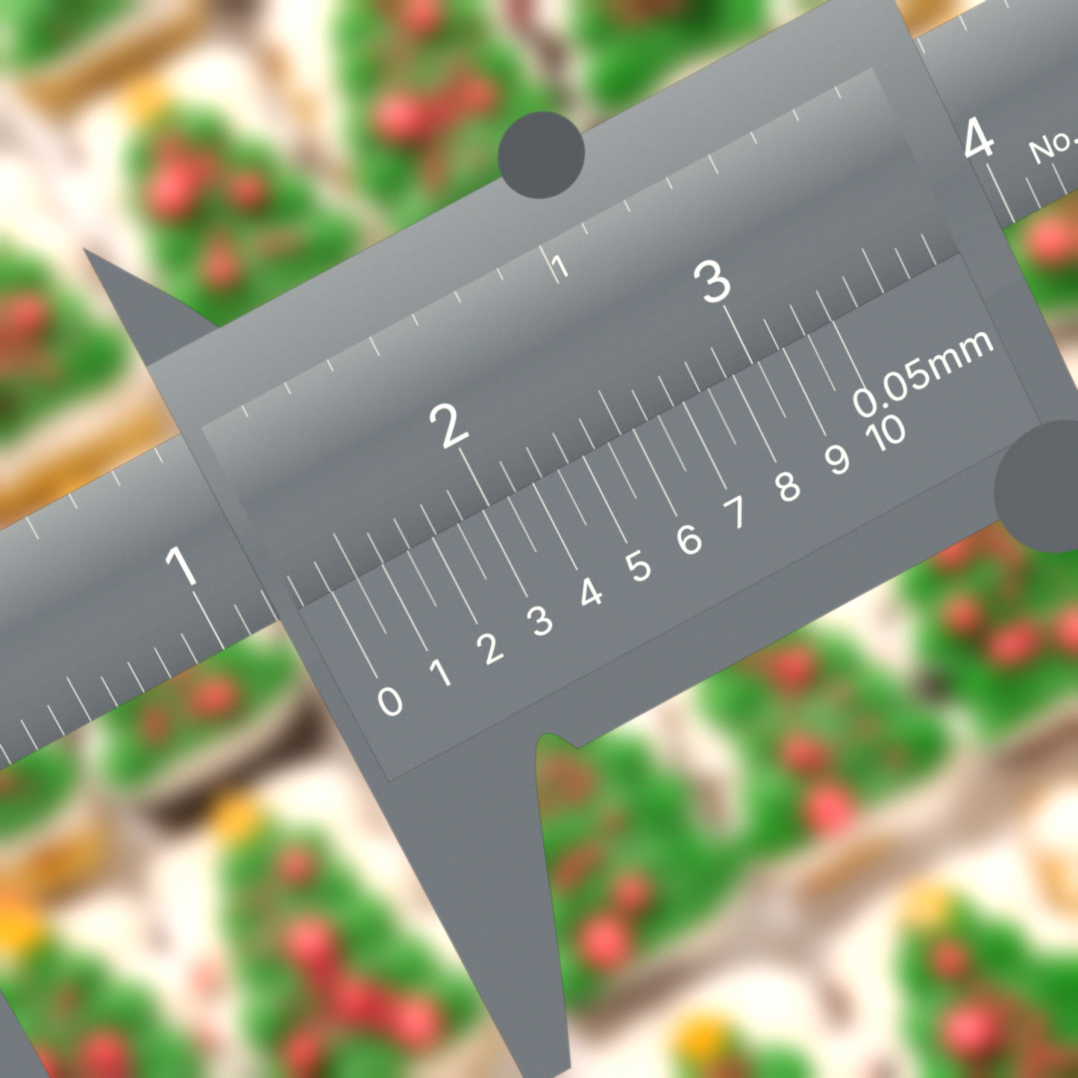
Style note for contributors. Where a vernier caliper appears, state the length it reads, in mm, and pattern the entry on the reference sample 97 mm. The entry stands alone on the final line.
14.05 mm
